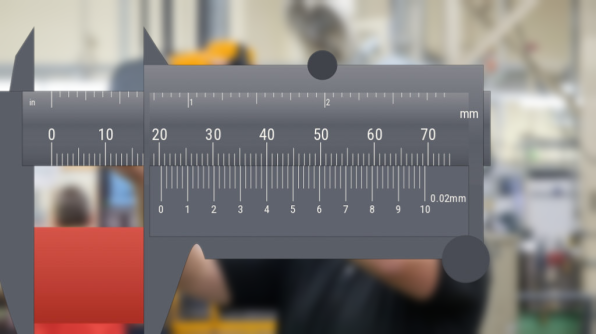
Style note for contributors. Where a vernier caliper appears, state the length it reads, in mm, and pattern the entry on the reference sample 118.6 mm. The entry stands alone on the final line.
20.4 mm
